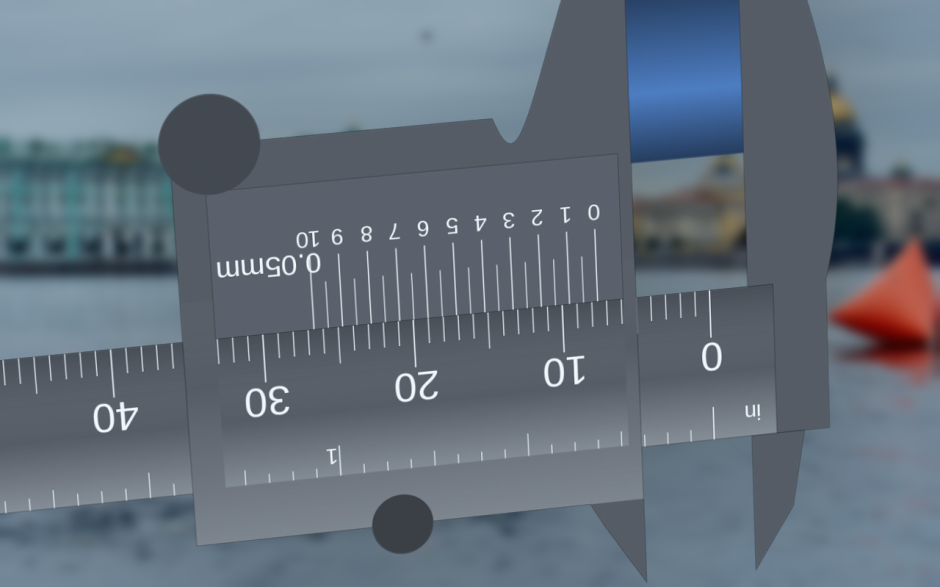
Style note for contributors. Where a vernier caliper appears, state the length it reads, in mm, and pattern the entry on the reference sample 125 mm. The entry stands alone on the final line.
7.6 mm
